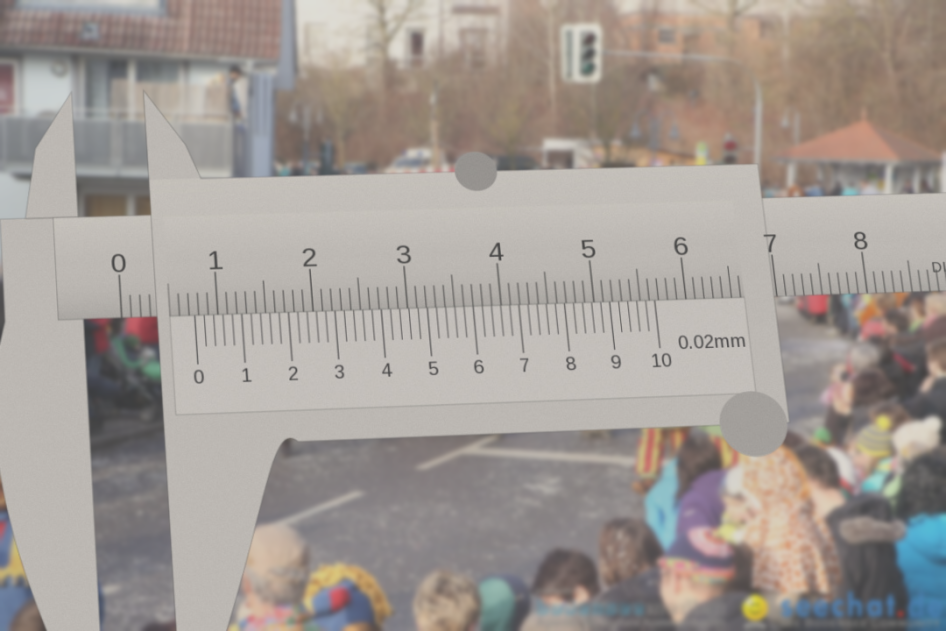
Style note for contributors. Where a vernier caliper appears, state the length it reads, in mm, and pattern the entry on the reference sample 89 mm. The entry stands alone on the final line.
7.6 mm
